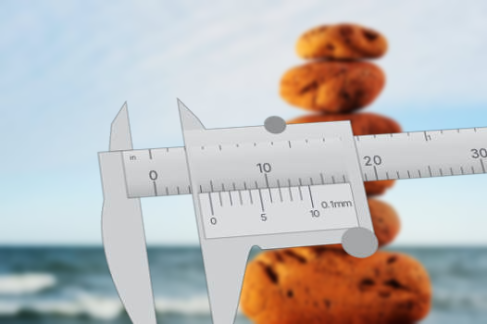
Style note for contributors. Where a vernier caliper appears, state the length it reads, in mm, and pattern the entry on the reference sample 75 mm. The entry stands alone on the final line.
4.7 mm
